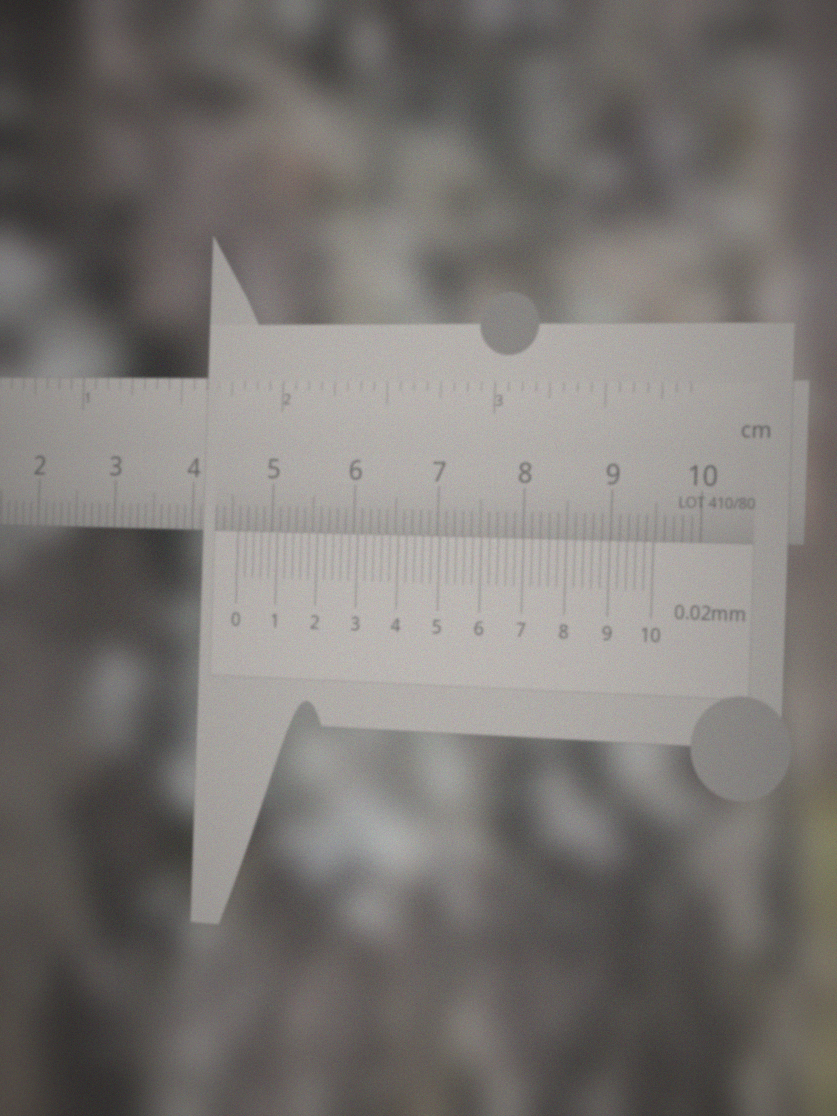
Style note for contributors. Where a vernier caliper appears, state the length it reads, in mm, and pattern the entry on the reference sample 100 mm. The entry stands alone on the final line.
45.8 mm
